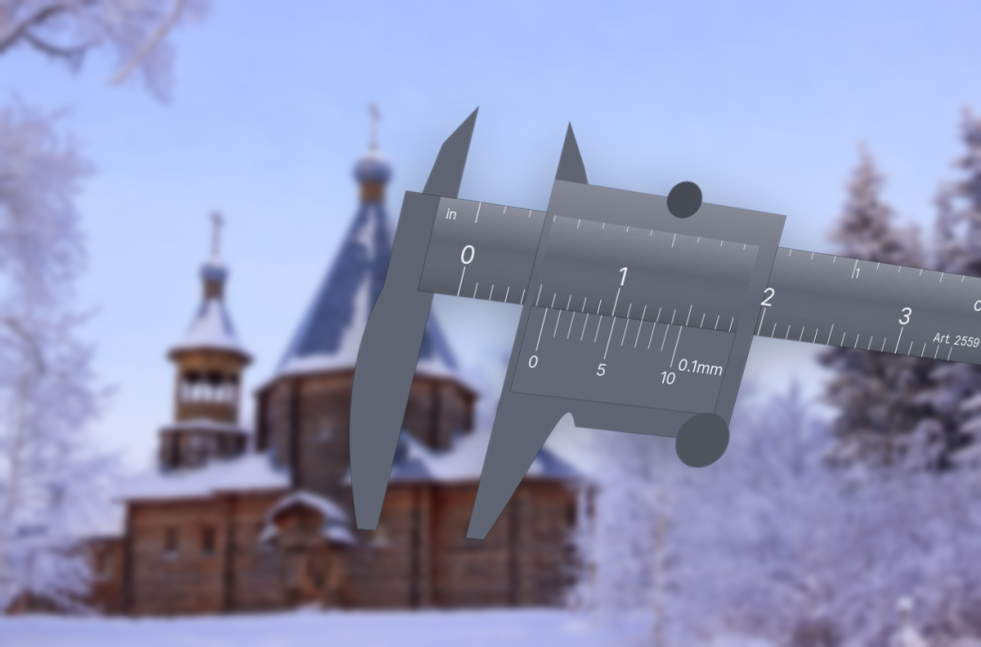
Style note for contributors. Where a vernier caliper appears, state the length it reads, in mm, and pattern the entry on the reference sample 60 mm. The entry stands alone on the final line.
5.7 mm
